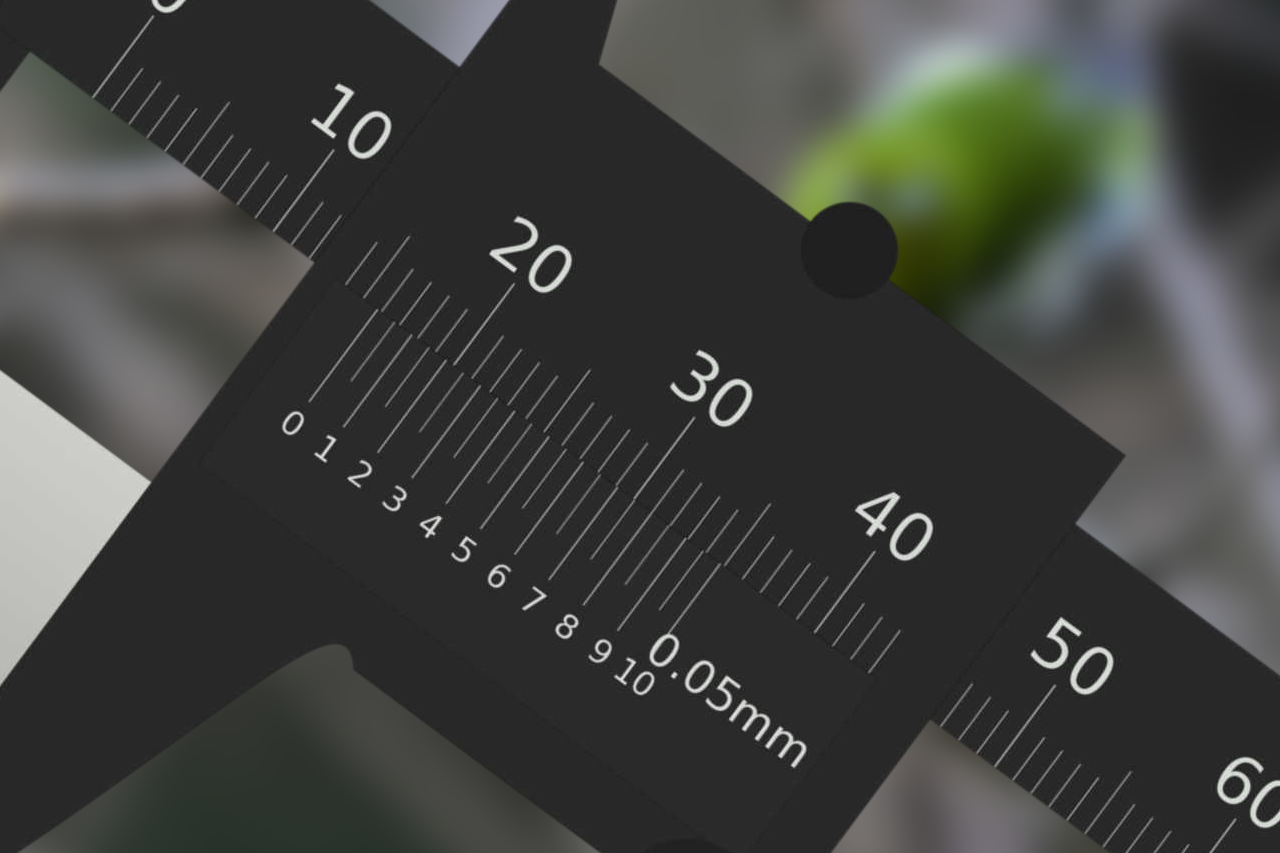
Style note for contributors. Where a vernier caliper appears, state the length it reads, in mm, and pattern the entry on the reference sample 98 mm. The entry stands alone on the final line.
15.8 mm
